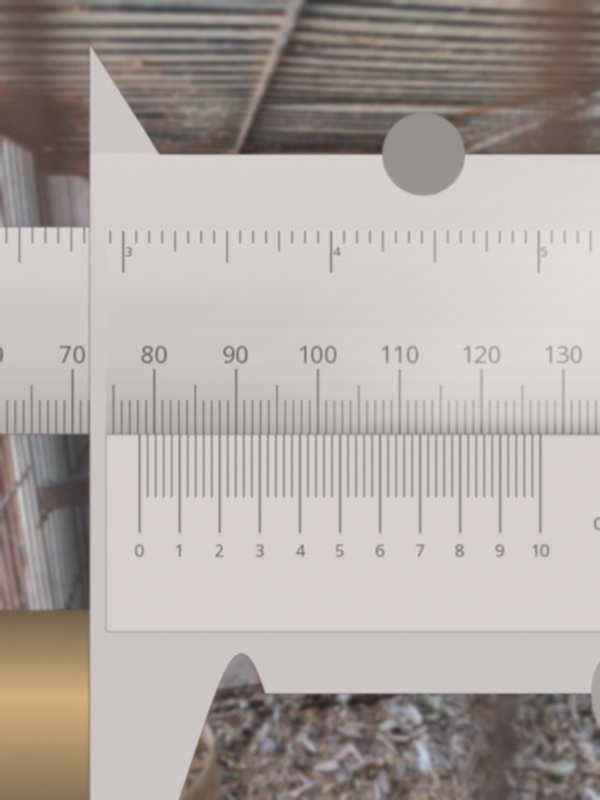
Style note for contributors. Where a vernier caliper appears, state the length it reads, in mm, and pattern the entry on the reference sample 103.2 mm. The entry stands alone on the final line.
78.2 mm
